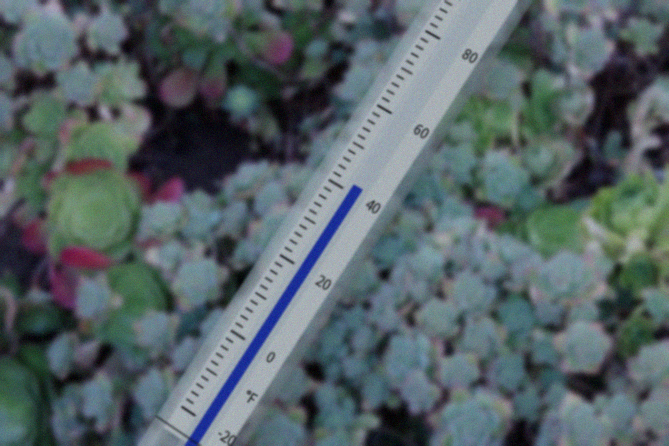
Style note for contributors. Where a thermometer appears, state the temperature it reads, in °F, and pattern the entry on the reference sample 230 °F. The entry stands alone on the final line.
42 °F
